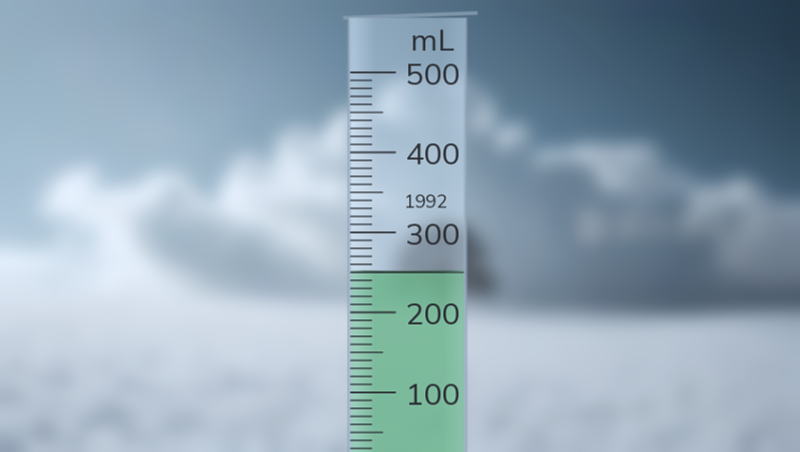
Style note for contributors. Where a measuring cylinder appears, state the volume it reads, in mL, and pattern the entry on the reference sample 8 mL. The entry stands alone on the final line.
250 mL
